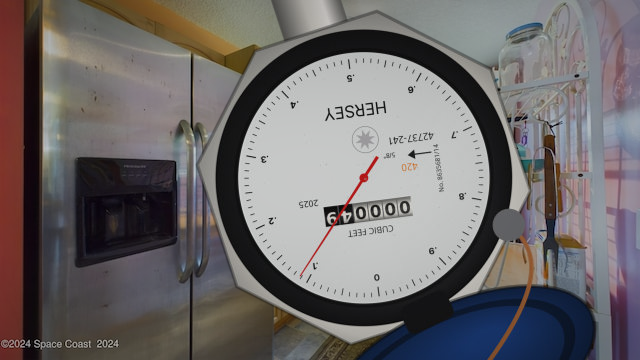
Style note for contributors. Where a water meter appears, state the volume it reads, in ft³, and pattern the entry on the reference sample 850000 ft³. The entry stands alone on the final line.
49.11 ft³
